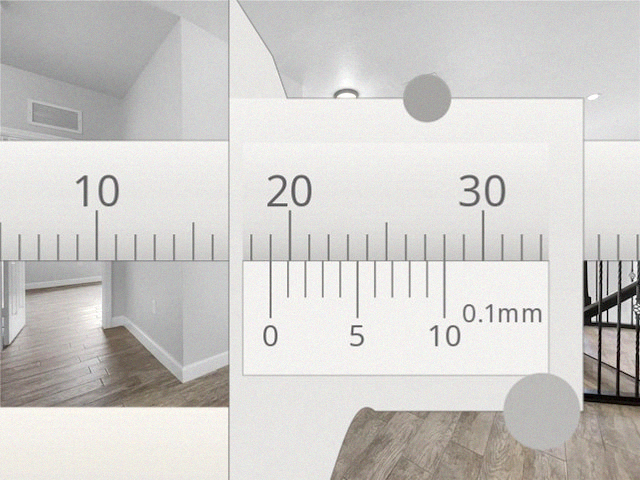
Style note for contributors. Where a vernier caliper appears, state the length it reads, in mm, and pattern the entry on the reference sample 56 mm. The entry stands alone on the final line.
19.0 mm
